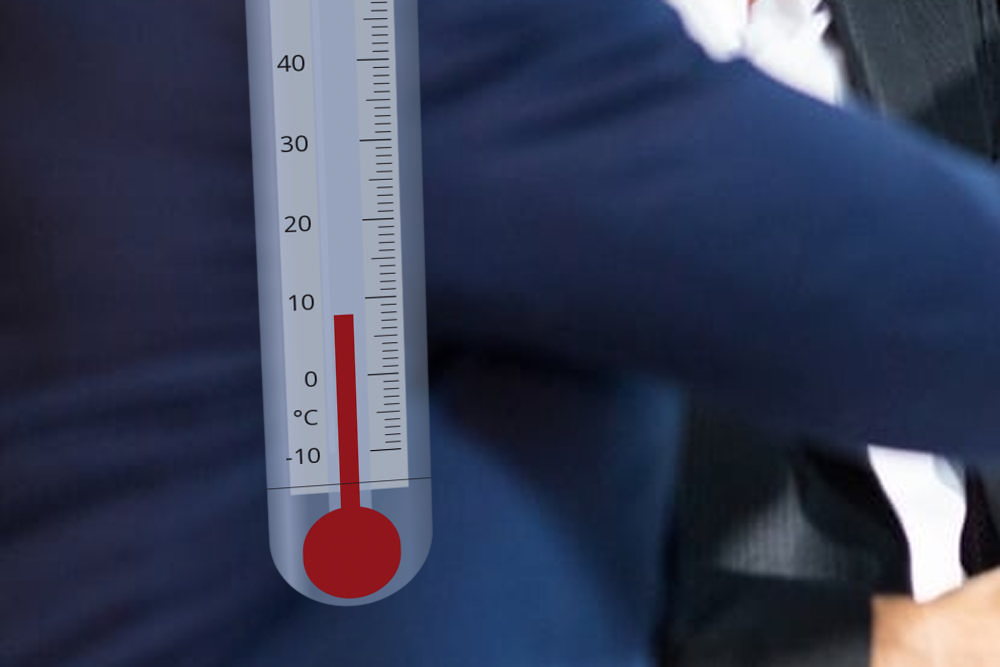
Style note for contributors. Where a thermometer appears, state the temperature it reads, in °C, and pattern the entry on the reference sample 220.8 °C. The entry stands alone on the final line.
8 °C
